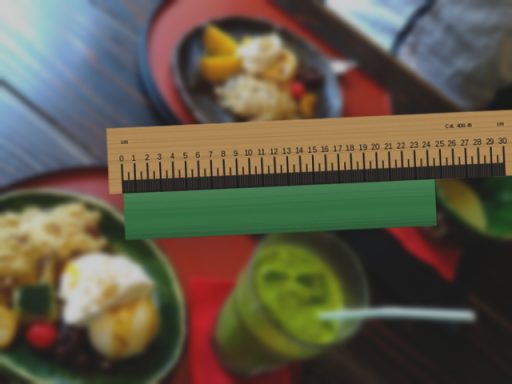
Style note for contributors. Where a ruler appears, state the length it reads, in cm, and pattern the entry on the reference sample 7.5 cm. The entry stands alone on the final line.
24.5 cm
